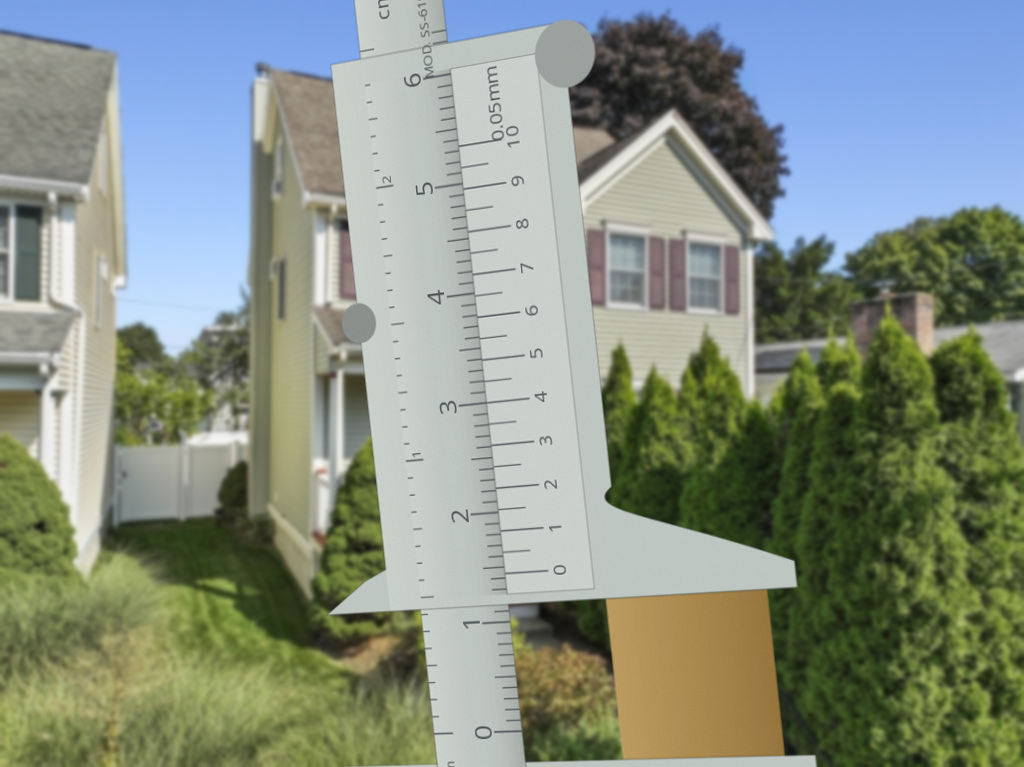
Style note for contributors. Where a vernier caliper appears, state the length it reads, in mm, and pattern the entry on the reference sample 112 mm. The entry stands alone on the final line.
14.4 mm
